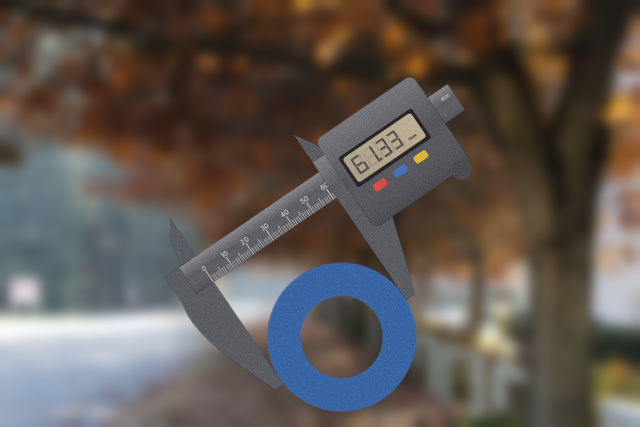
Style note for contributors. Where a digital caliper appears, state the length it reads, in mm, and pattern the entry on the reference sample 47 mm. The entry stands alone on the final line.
61.33 mm
